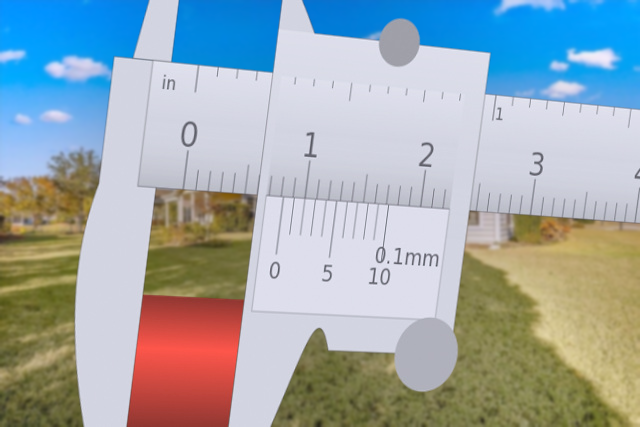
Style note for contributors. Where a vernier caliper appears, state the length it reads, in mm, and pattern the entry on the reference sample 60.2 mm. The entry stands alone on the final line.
8.2 mm
